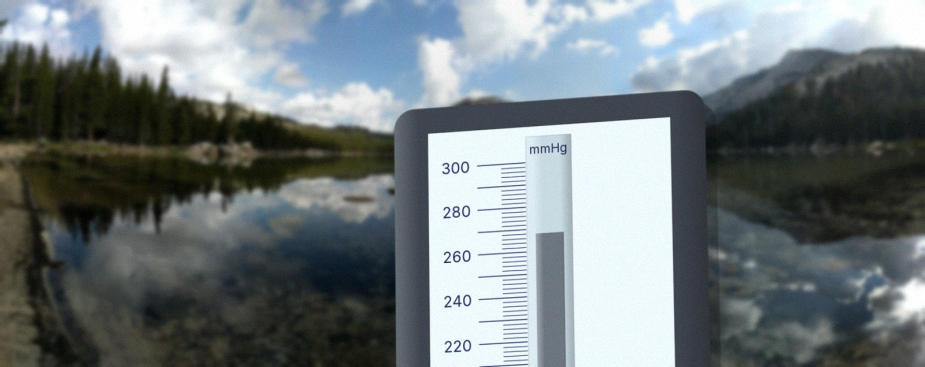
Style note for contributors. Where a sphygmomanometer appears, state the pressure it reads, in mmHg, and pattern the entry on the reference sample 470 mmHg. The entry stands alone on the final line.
268 mmHg
